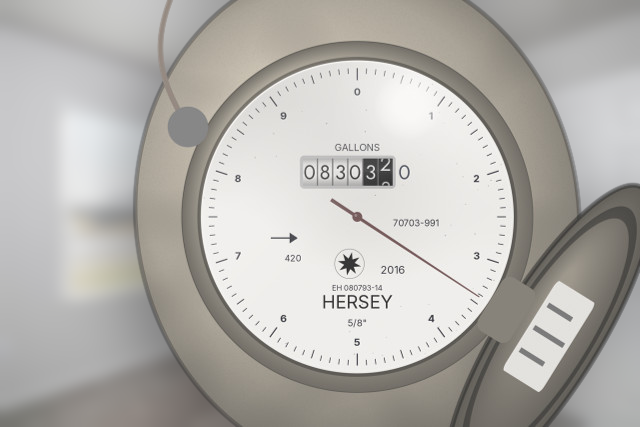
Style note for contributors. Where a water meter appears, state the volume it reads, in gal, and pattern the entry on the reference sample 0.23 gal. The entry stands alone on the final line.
830323.4 gal
